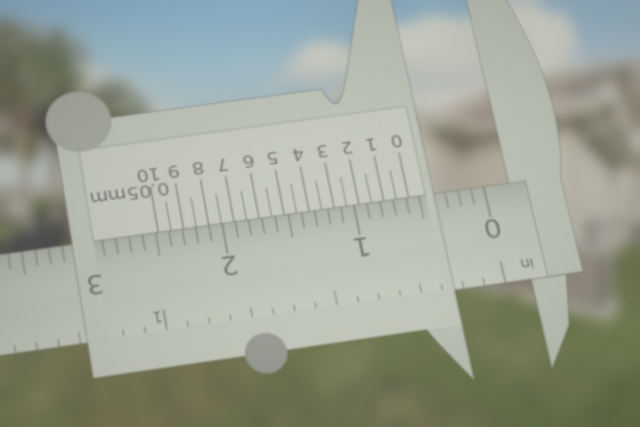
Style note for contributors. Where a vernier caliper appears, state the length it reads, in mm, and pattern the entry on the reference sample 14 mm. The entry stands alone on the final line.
5.8 mm
